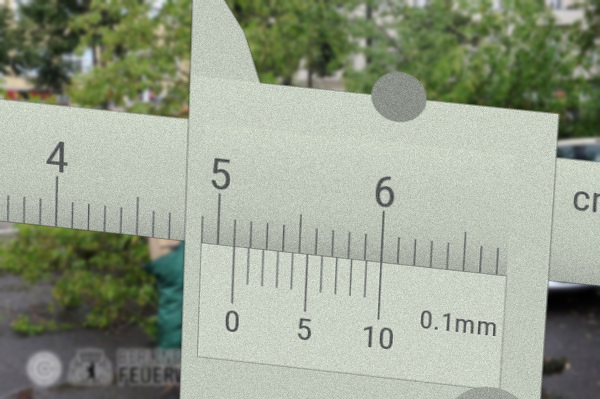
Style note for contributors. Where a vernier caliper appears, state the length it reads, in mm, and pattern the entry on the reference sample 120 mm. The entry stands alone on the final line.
51.0 mm
